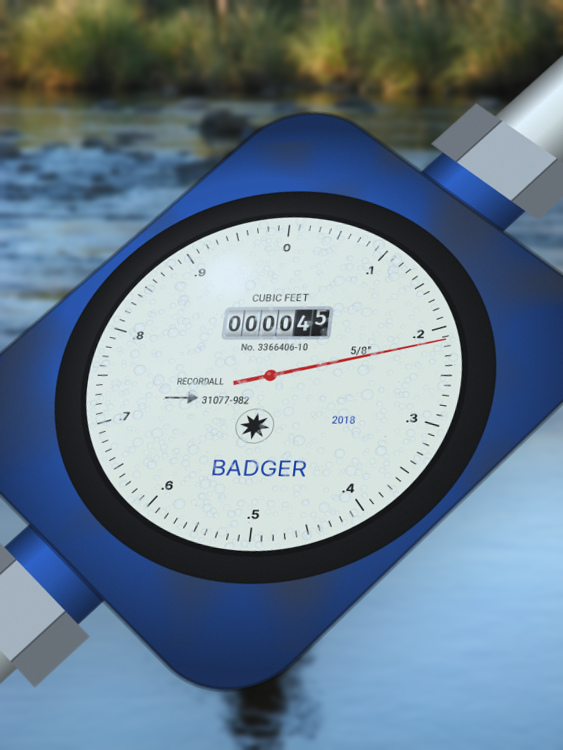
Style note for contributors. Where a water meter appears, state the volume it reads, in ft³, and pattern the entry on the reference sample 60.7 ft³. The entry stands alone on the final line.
45.21 ft³
